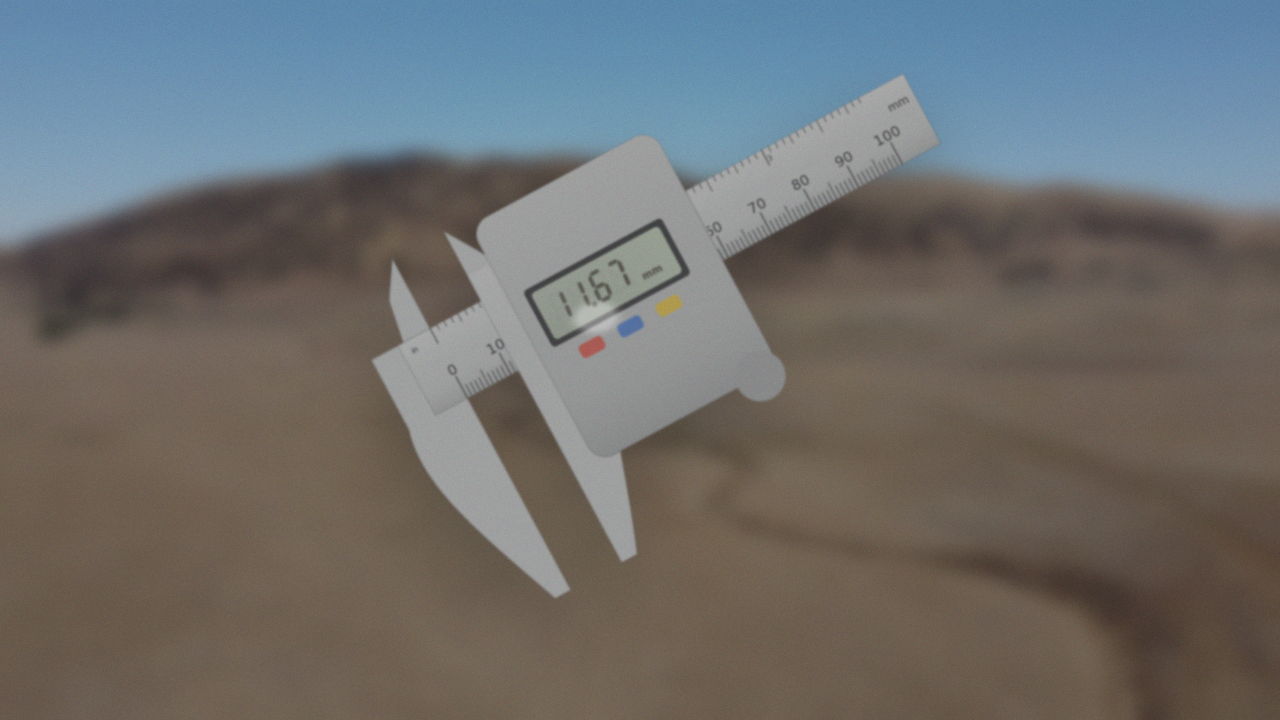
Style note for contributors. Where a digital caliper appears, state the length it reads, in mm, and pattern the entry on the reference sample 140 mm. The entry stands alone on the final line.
11.67 mm
